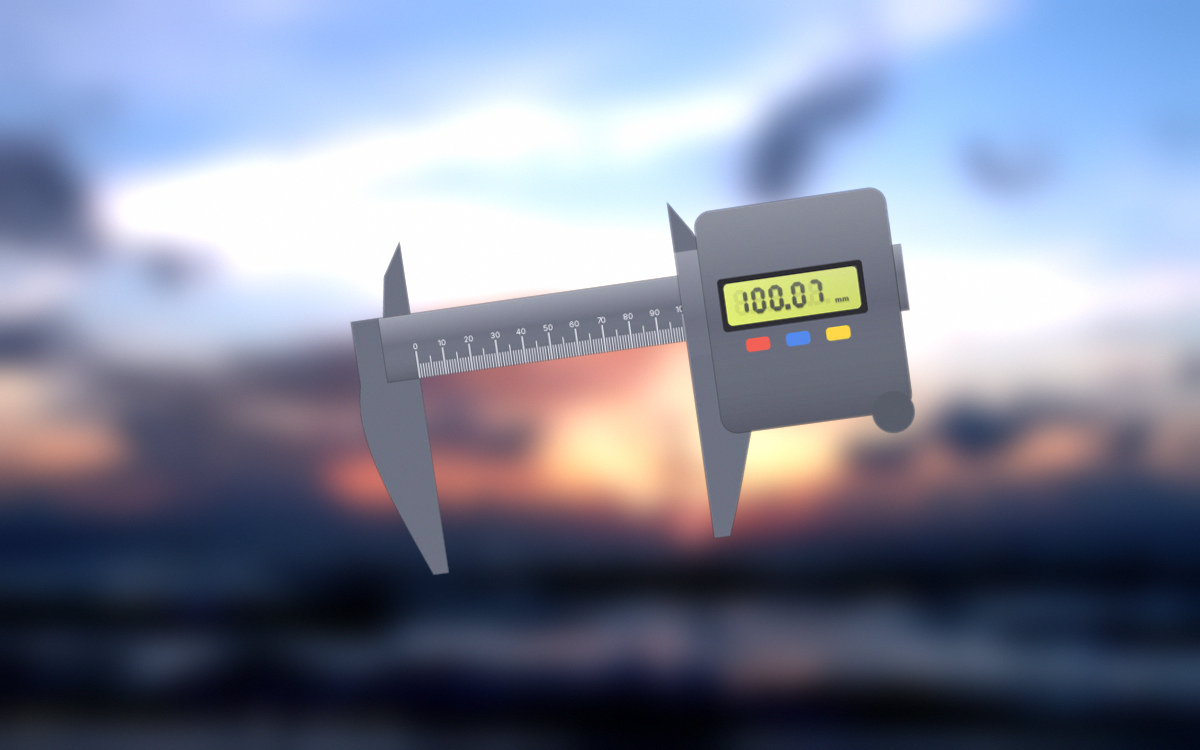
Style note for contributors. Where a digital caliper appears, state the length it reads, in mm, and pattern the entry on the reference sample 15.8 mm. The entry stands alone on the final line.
100.07 mm
